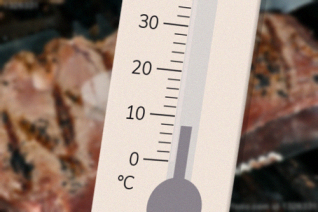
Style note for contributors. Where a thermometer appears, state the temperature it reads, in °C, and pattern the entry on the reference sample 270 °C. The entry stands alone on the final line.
8 °C
